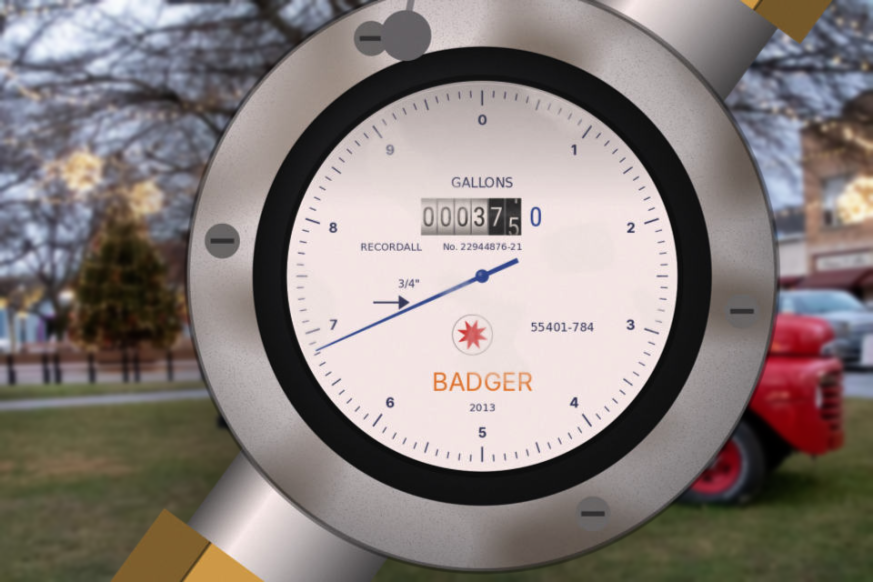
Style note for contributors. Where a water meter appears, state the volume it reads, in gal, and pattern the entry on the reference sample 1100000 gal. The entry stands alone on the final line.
3746.8 gal
